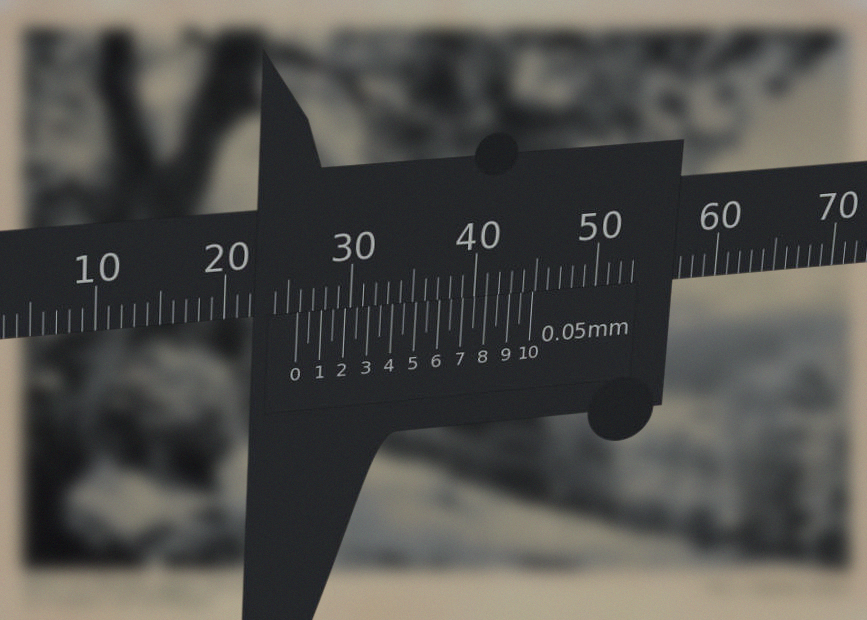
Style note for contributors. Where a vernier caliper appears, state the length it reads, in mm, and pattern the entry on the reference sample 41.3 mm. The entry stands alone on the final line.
25.8 mm
